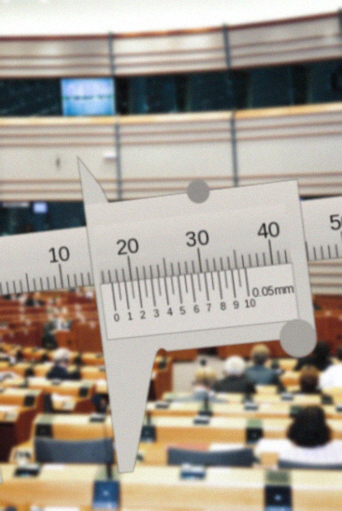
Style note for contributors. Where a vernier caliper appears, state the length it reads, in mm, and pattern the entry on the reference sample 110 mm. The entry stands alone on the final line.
17.2 mm
